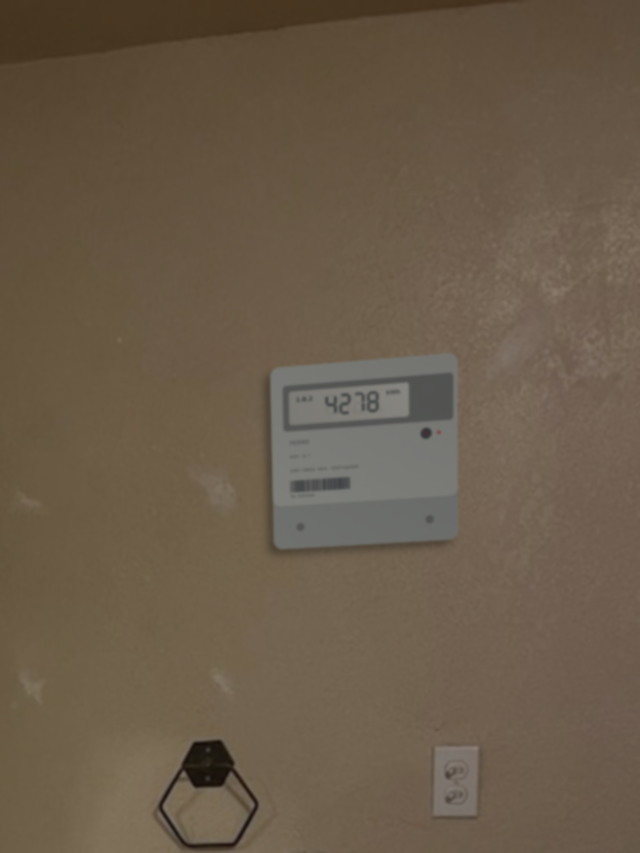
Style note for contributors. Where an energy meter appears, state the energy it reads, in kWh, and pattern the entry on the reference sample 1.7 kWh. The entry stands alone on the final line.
4278 kWh
